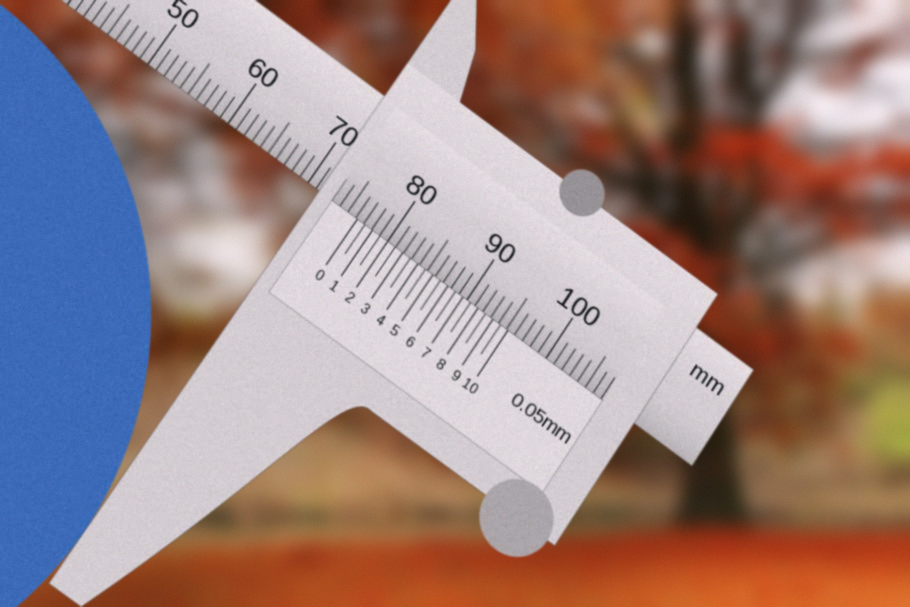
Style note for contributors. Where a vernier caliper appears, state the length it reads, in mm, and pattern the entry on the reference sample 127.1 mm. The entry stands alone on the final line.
76.2 mm
